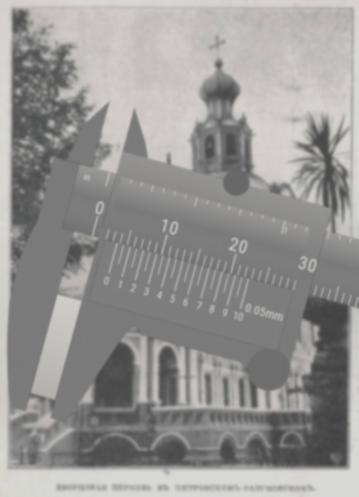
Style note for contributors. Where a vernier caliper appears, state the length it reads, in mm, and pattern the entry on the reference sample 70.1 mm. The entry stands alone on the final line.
3.6 mm
